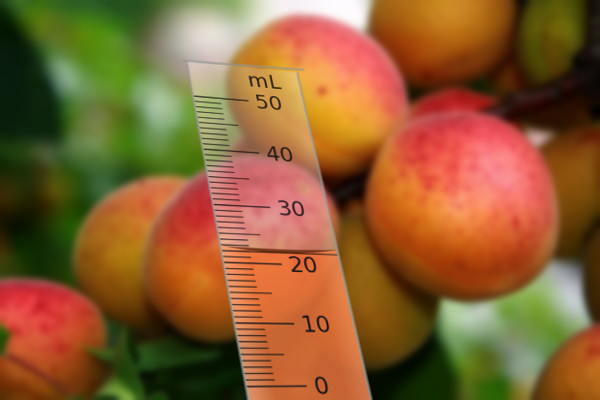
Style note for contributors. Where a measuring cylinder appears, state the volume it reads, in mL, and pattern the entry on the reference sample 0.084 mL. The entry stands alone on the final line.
22 mL
